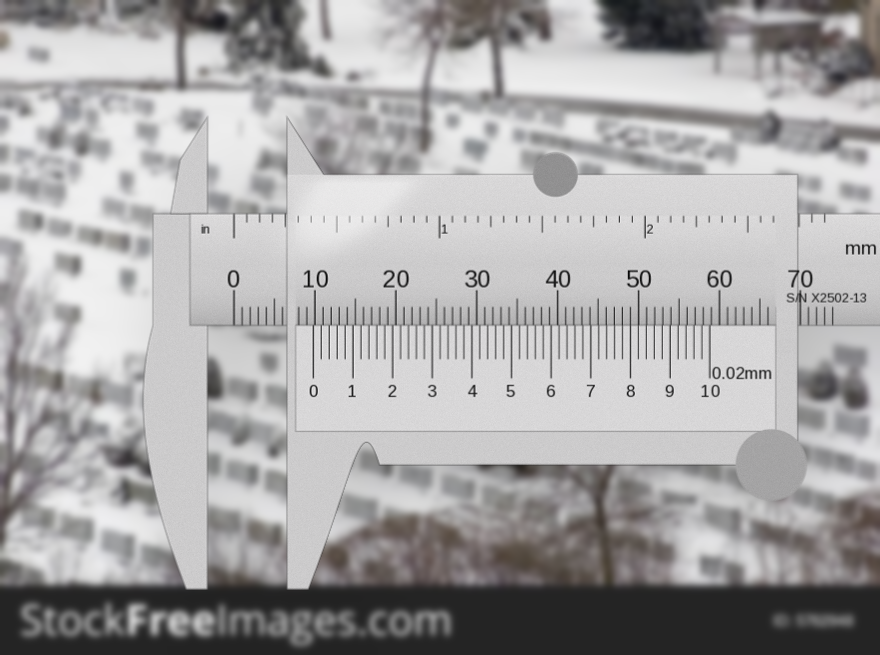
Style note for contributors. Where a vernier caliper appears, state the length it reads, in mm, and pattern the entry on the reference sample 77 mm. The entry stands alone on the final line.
9.8 mm
